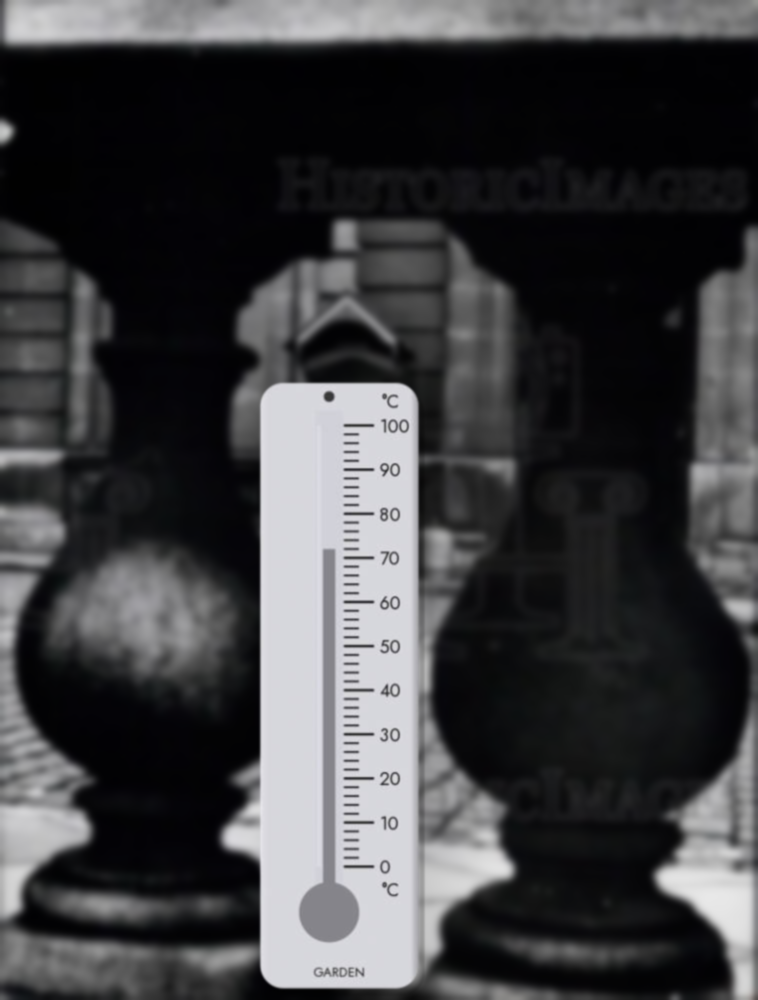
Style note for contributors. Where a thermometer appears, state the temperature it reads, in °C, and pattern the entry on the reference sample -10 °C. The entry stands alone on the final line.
72 °C
